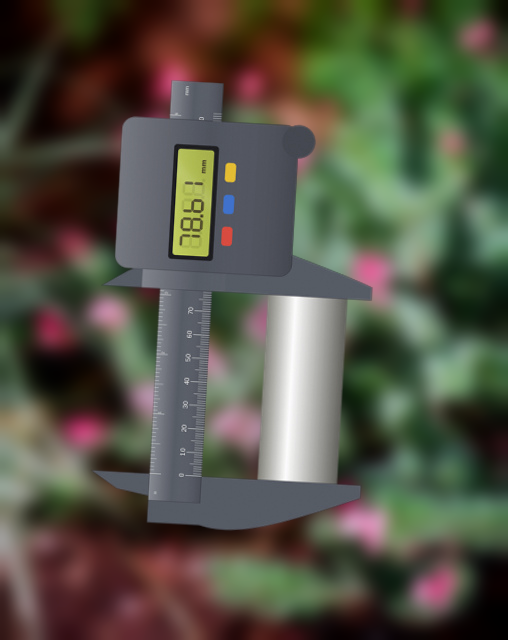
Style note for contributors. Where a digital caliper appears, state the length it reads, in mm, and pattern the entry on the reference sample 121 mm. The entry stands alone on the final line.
78.61 mm
